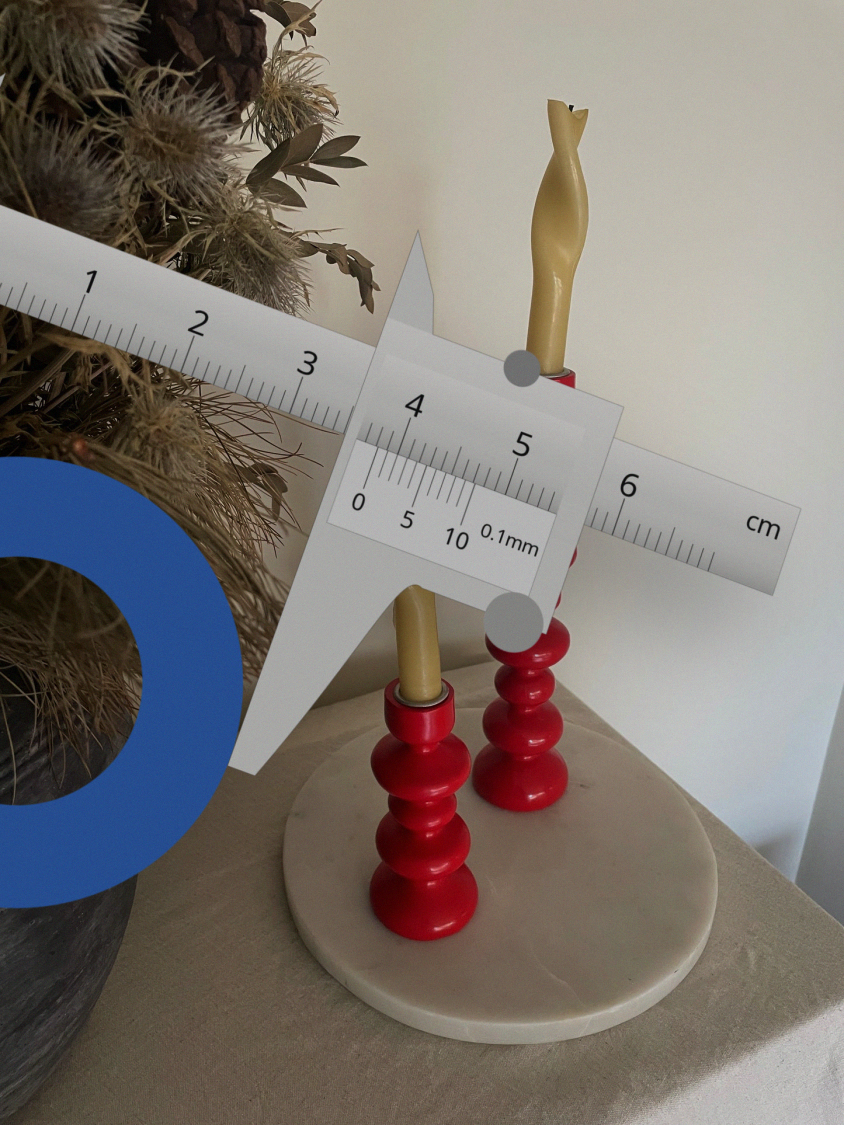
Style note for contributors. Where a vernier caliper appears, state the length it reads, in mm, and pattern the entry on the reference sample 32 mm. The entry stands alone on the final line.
38.2 mm
